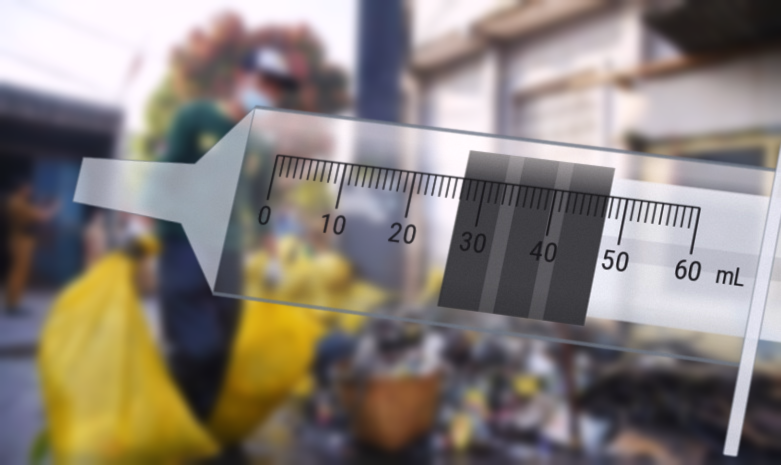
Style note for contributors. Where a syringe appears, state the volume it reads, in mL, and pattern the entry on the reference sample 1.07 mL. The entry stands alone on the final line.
27 mL
